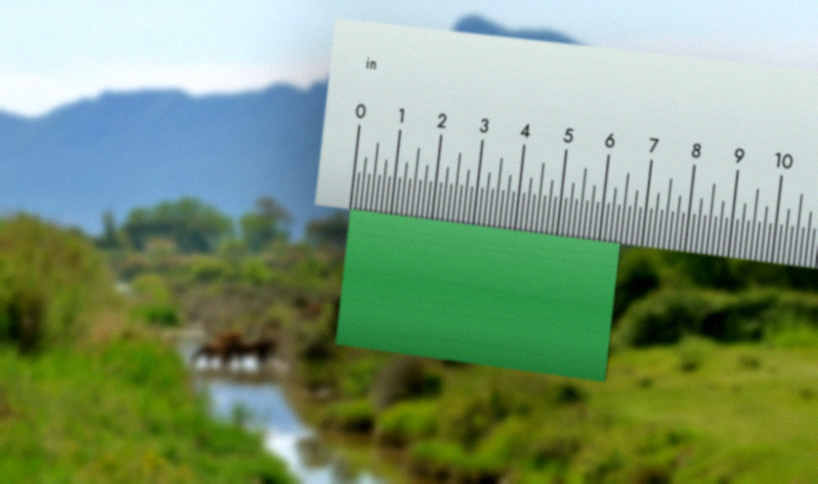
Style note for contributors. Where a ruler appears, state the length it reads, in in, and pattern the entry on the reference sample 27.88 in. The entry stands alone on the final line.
6.5 in
